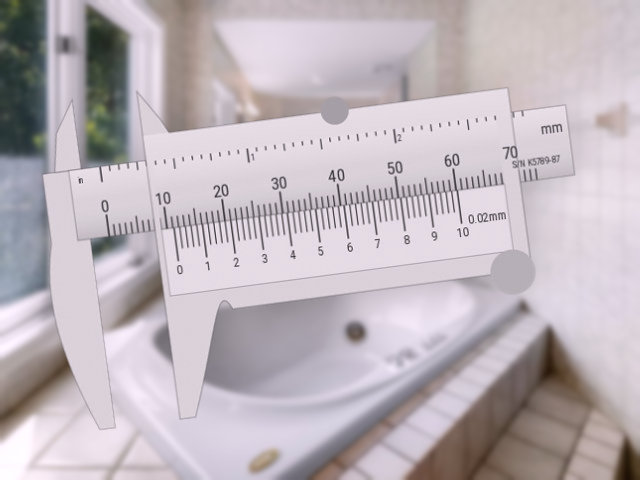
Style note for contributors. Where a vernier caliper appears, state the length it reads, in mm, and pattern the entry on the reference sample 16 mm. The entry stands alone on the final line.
11.2 mm
